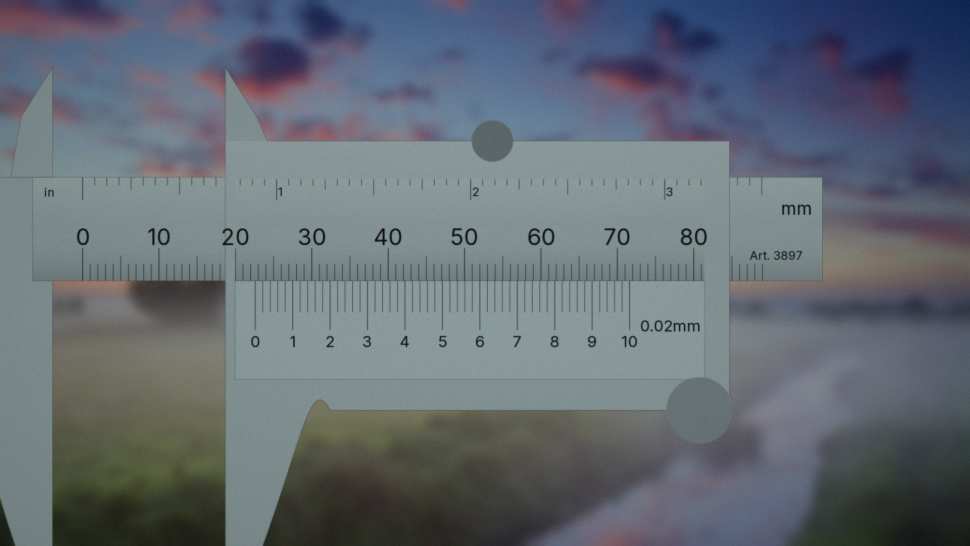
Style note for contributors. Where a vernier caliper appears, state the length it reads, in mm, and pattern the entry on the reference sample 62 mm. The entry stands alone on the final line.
22.6 mm
